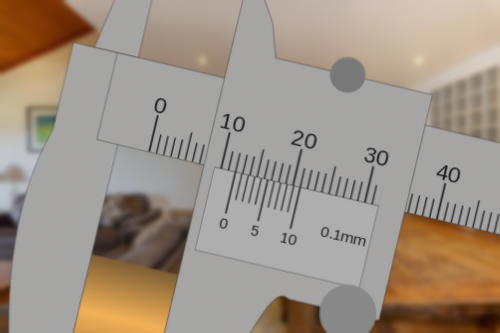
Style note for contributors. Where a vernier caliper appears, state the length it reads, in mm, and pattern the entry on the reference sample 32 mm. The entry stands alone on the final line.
12.0 mm
